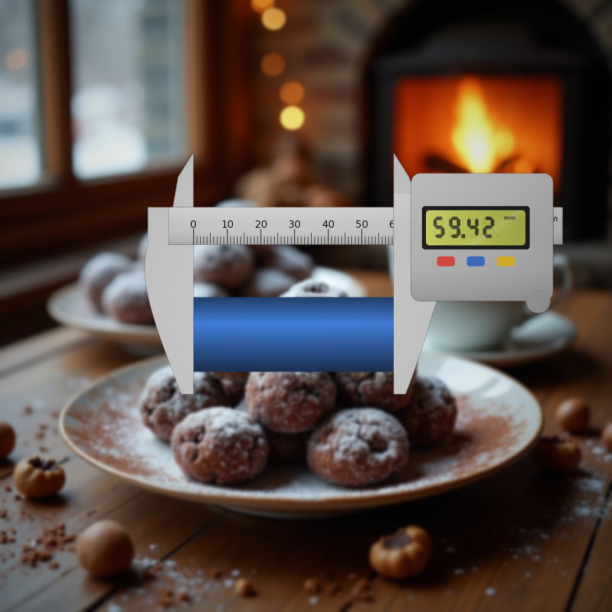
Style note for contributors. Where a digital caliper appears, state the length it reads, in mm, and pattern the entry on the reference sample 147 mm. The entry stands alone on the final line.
59.42 mm
